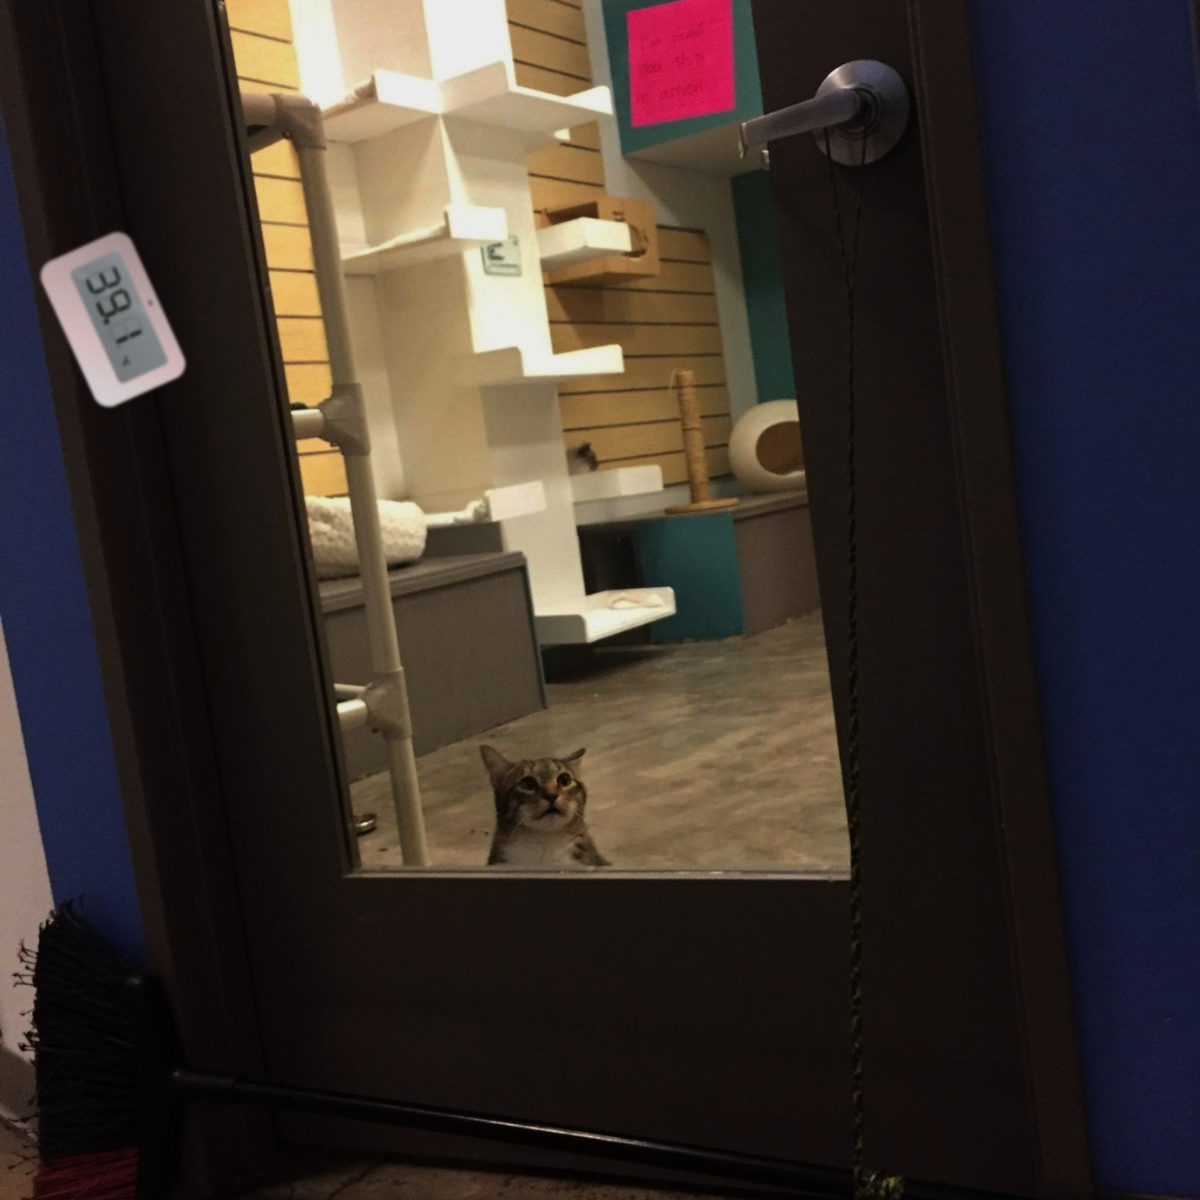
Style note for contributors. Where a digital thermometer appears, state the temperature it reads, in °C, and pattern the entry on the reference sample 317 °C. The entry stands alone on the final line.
39.1 °C
